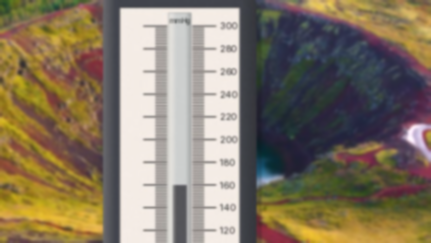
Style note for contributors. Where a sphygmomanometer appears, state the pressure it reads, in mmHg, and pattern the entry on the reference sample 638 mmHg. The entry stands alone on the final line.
160 mmHg
